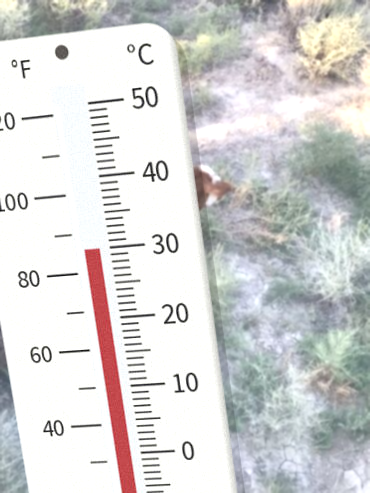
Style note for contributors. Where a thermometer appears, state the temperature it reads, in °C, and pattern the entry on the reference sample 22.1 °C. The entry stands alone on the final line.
30 °C
